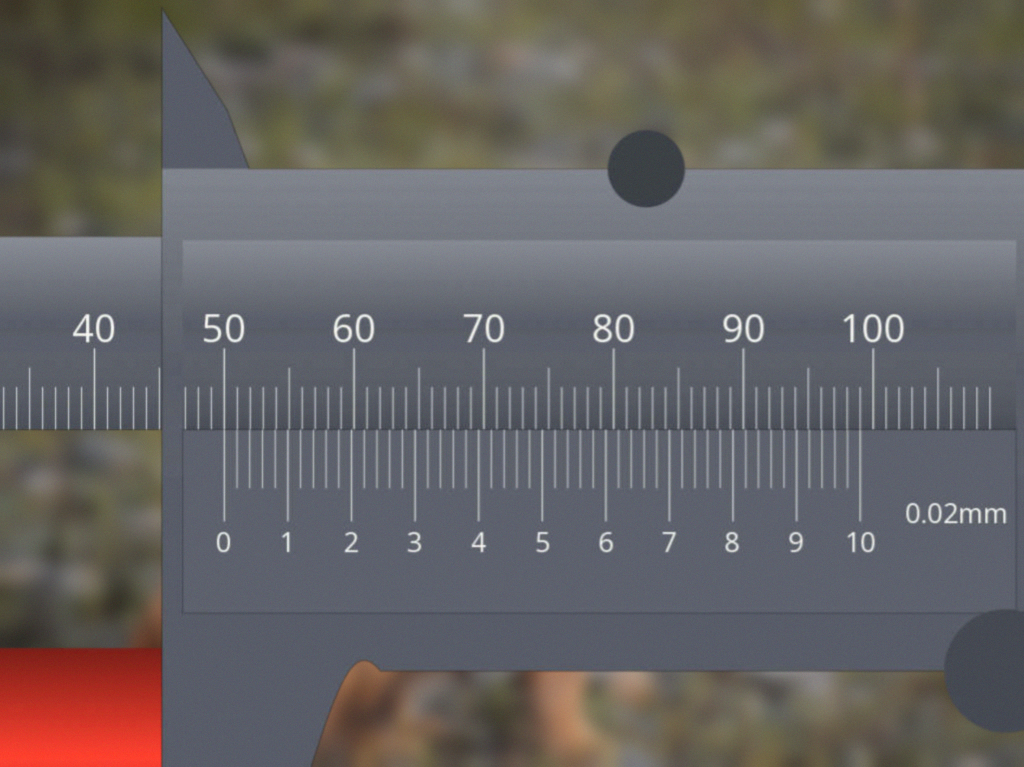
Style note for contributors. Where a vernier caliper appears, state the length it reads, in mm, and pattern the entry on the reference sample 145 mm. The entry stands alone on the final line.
50.0 mm
